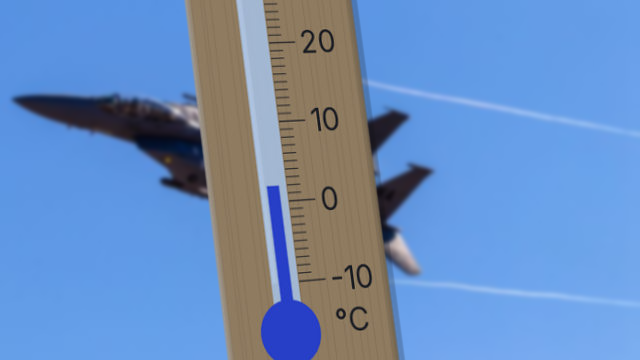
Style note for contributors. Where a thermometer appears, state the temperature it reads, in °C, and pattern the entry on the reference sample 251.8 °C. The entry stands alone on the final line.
2 °C
